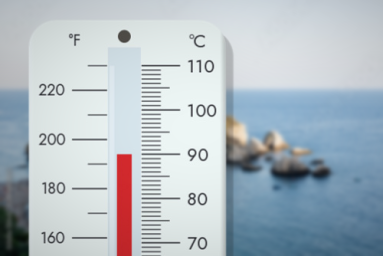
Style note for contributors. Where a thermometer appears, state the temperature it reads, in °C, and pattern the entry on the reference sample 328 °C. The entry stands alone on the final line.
90 °C
